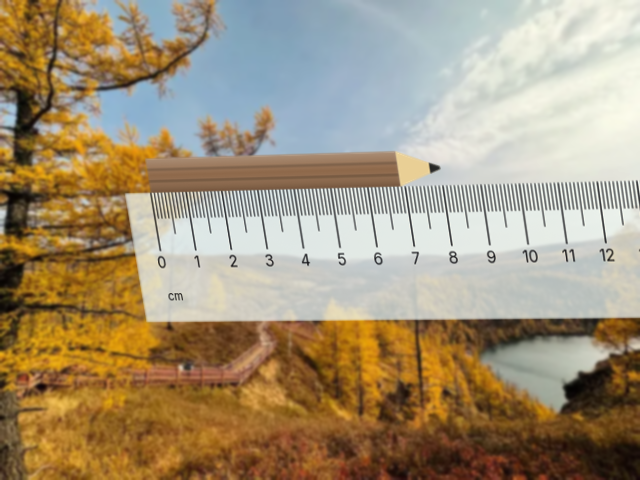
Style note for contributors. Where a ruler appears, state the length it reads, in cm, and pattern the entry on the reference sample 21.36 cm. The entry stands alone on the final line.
8 cm
